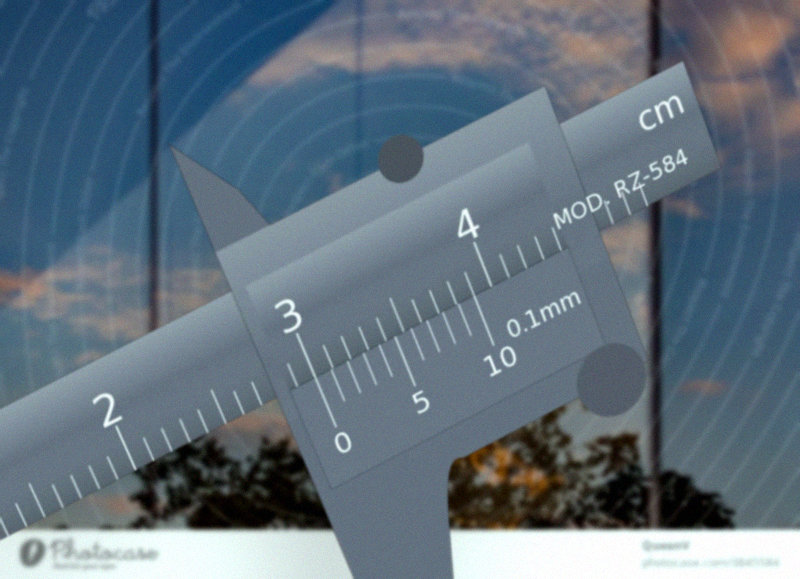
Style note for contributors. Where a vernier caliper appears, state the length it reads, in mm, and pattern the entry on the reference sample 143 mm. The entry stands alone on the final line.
30.0 mm
